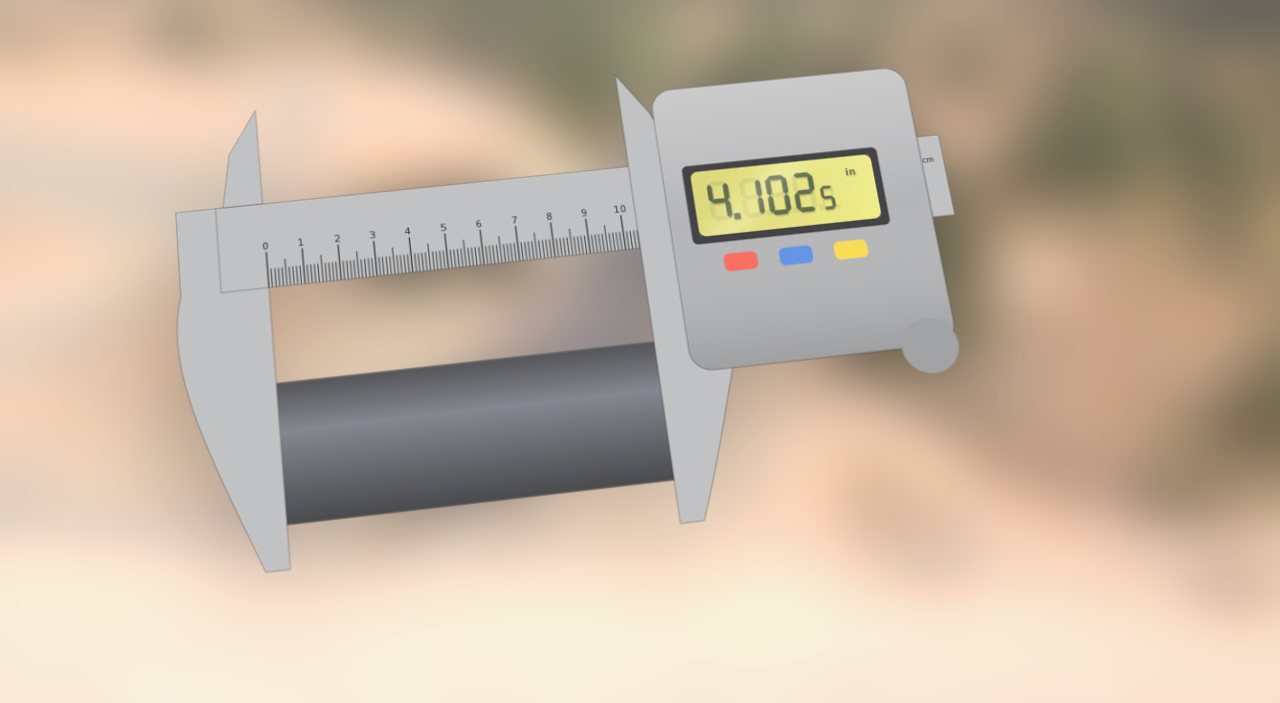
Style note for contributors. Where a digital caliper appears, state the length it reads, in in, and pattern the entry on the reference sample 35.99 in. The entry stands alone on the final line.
4.1025 in
